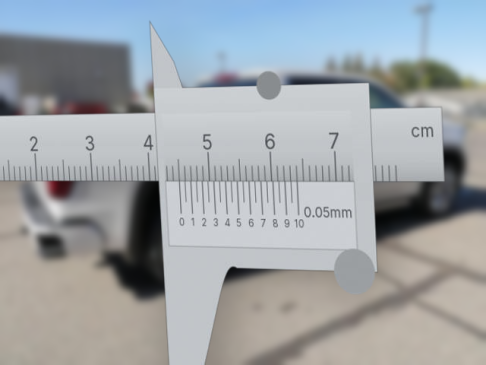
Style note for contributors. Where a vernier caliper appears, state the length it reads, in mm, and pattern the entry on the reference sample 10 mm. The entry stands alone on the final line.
45.0 mm
